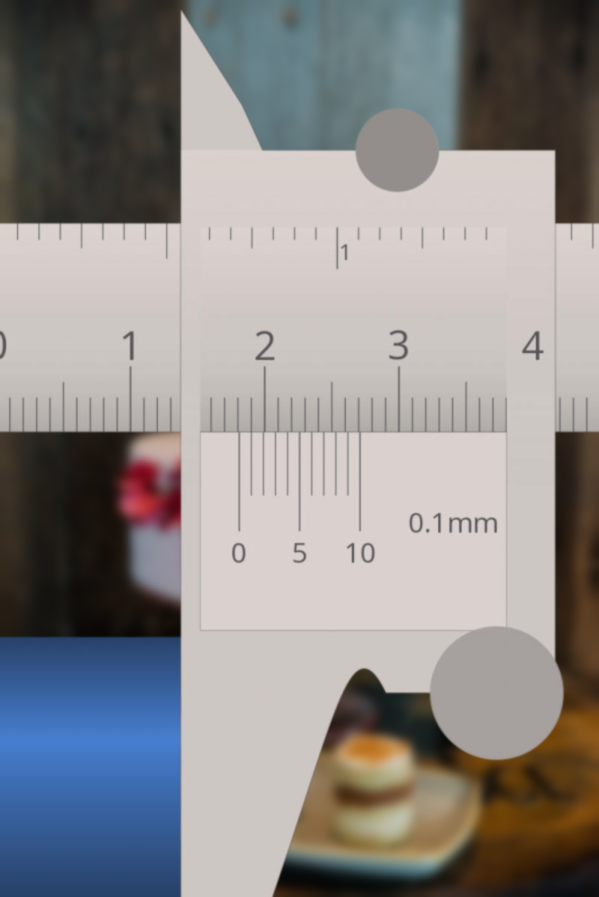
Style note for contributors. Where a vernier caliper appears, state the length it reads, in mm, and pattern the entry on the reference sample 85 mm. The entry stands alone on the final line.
18.1 mm
